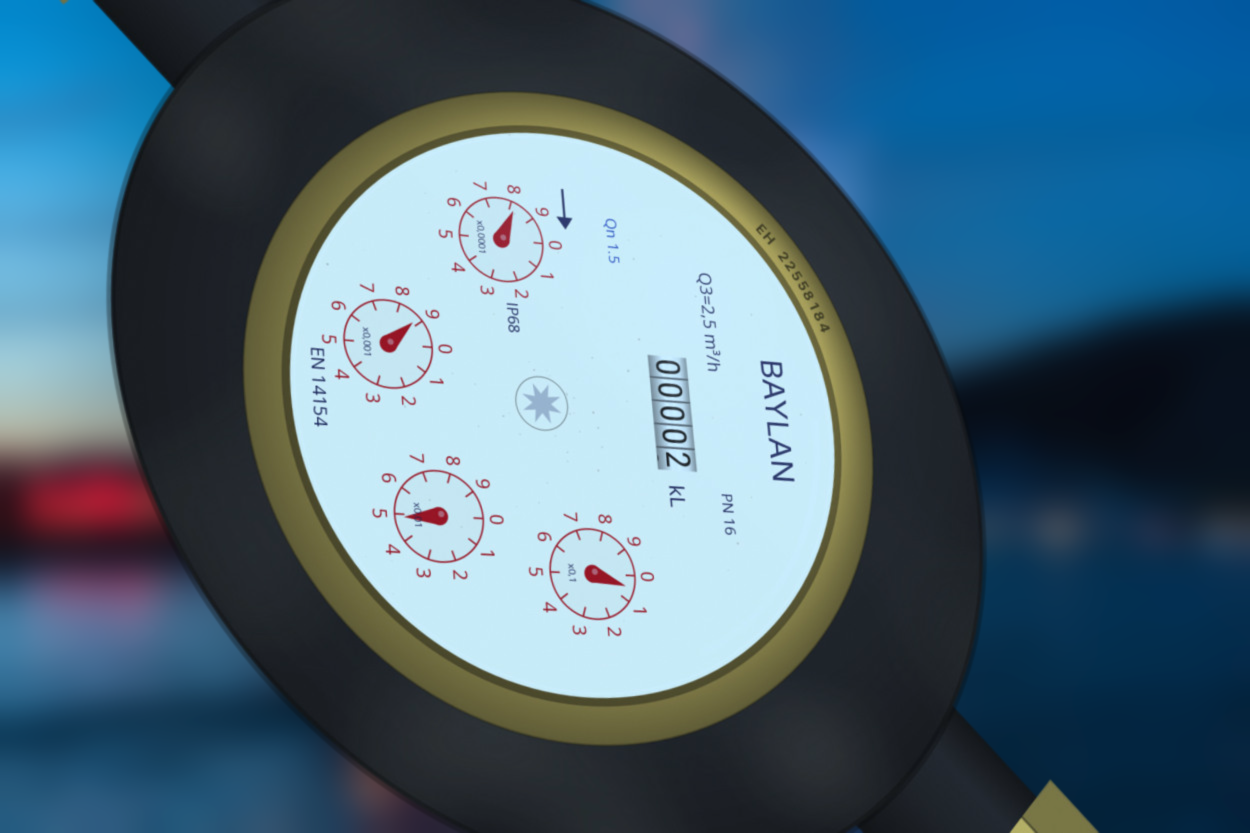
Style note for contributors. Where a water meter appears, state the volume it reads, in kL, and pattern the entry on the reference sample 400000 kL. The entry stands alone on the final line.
2.0488 kL
